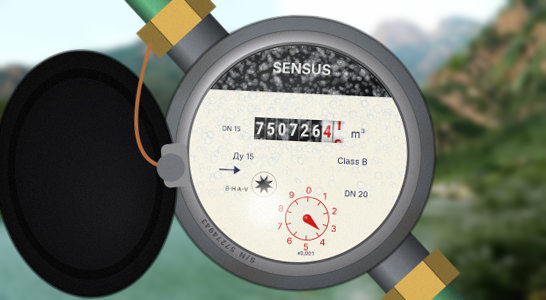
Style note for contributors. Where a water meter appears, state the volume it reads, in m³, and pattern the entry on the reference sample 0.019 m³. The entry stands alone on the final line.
750726.413 m³
